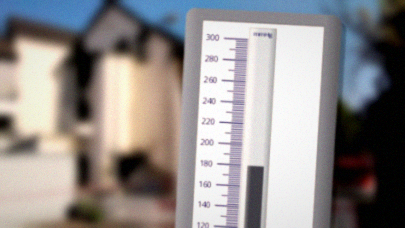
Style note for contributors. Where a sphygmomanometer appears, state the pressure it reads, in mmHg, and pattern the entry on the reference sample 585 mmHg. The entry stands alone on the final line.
180 mmHg
